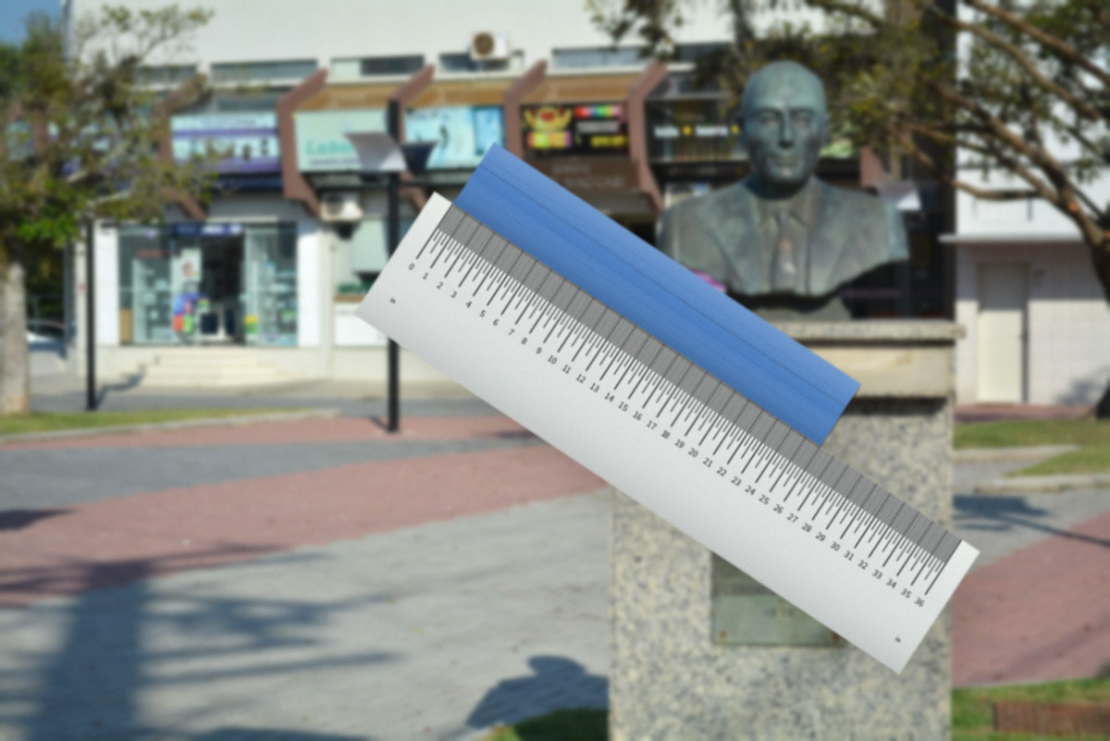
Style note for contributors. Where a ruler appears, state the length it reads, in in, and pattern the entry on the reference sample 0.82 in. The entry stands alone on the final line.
26 in
